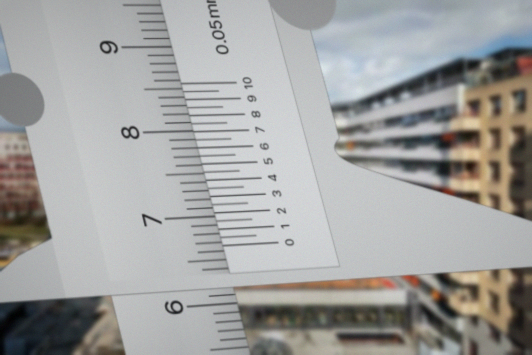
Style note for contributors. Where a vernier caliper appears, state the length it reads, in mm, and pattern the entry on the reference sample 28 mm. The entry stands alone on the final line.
66.6 mm
